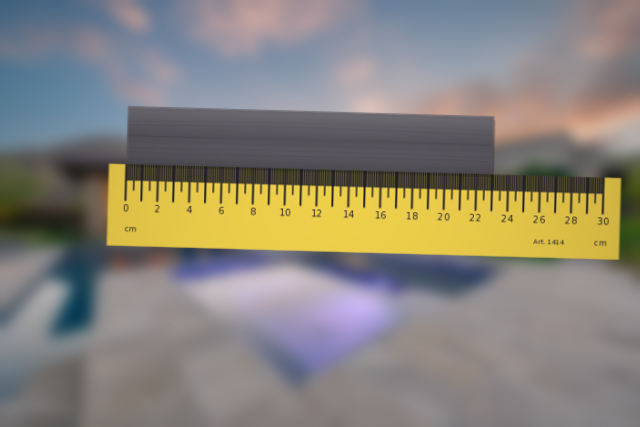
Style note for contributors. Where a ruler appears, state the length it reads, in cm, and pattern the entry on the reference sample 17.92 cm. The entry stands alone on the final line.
23 cm
